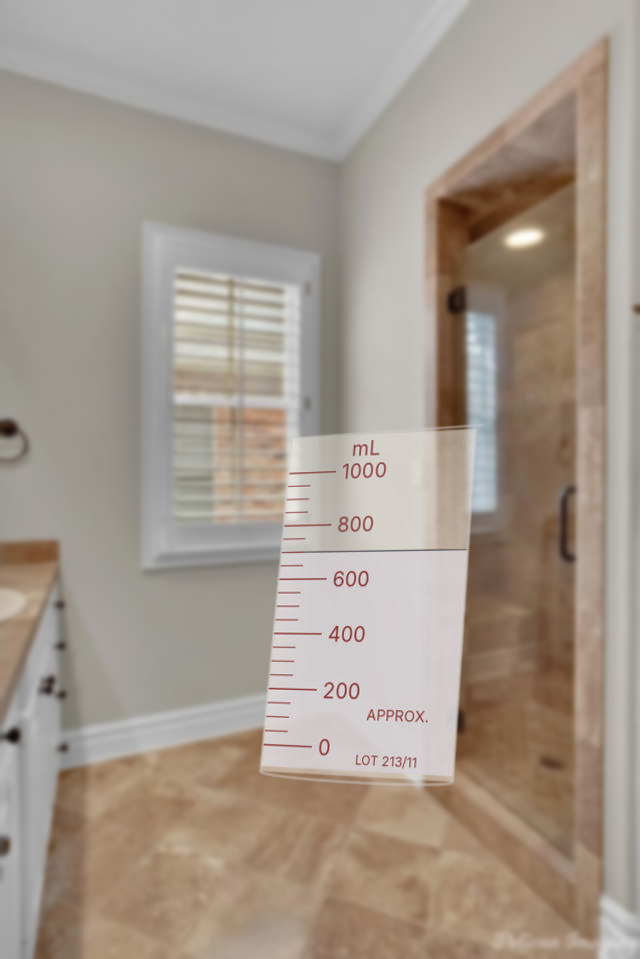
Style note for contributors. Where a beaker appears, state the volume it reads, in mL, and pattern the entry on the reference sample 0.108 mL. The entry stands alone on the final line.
700 mL
